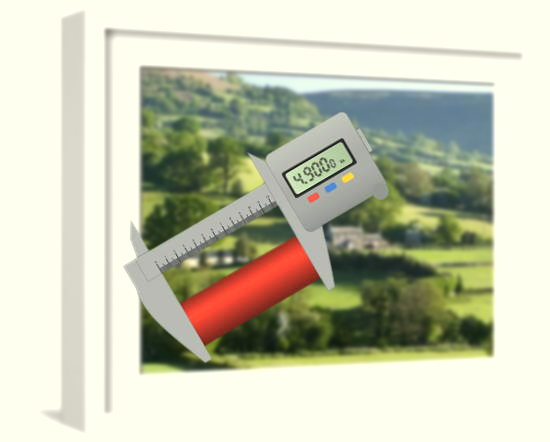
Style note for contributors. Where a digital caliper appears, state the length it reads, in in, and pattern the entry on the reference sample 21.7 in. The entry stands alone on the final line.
4.9000 in
